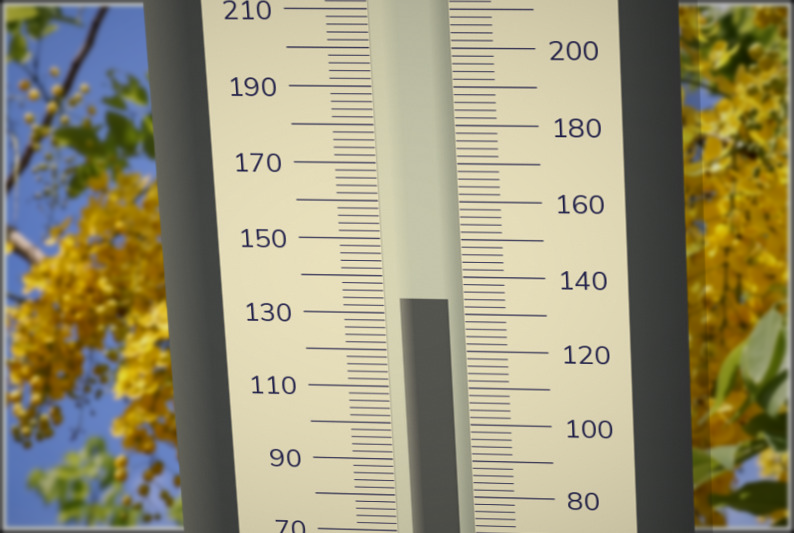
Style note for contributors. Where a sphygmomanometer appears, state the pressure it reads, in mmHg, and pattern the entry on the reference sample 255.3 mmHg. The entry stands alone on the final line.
134 mmHg
